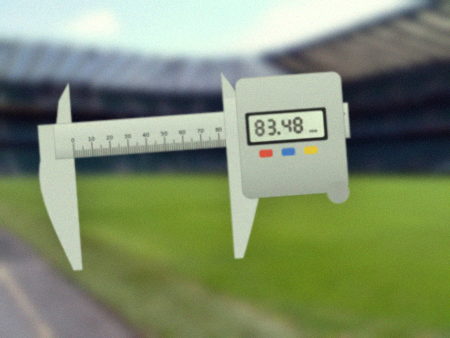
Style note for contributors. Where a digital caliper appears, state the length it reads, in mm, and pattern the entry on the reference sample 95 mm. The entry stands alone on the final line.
83.48 mm
